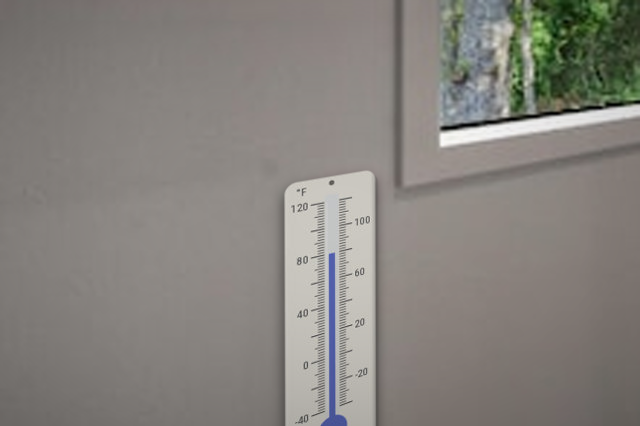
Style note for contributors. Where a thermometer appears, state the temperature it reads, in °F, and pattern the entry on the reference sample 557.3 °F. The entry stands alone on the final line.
80 °F
